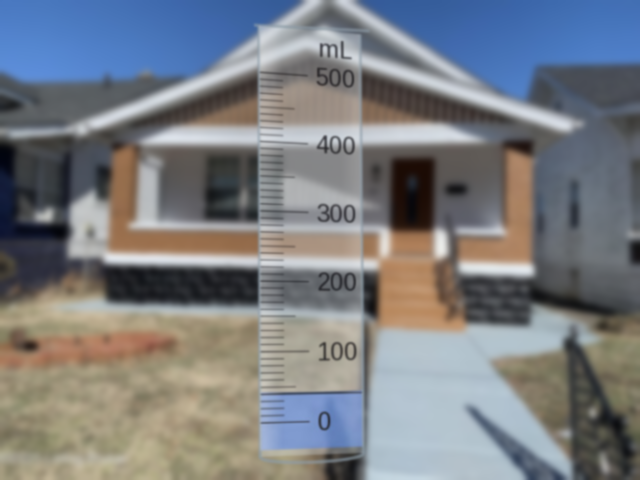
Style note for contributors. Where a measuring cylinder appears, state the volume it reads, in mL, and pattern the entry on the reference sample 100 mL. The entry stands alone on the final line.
40 mL
